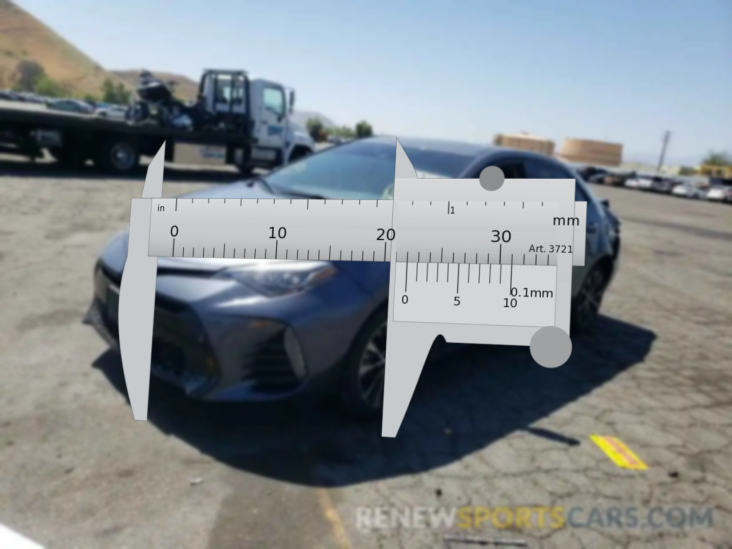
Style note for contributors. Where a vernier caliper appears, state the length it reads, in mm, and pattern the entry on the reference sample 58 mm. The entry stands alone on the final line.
22.0 mm
